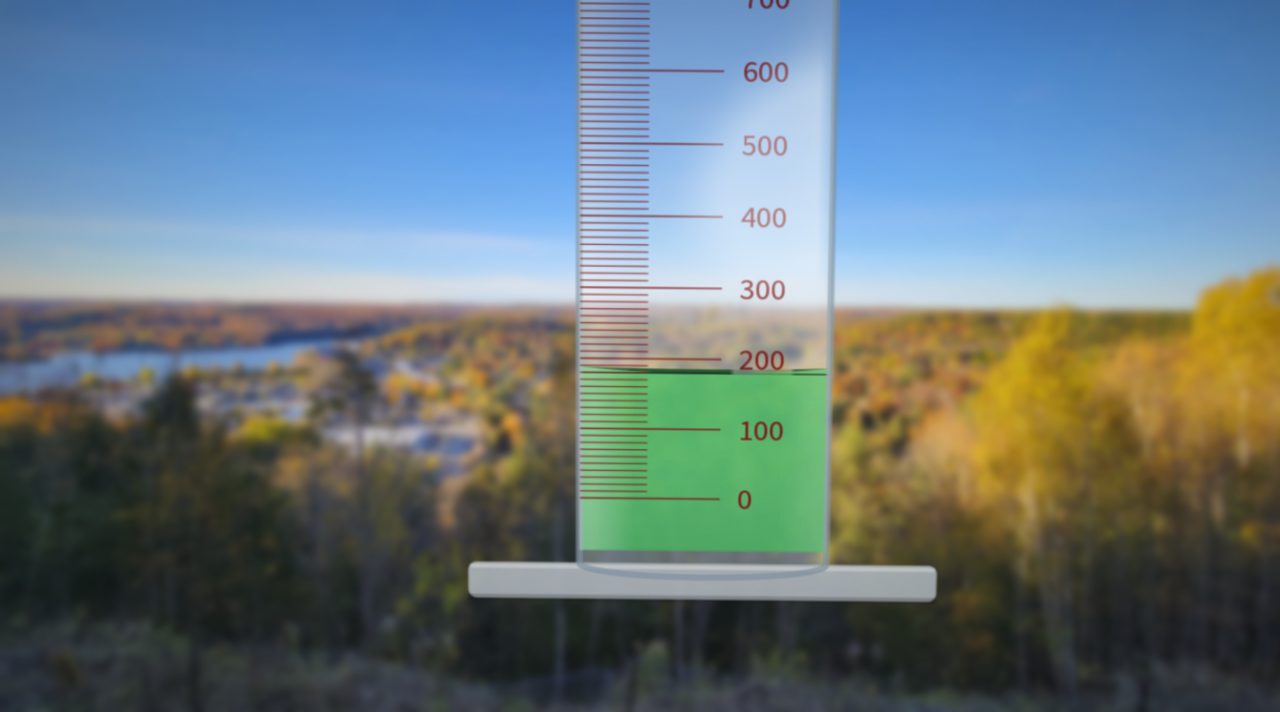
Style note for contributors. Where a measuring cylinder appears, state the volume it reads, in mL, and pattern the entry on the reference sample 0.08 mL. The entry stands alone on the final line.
180 mL
